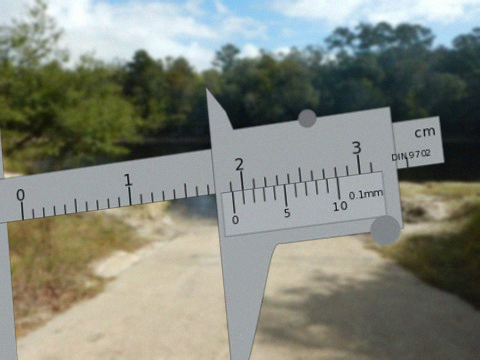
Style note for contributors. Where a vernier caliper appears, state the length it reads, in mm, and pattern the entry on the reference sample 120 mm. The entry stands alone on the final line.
19.1 mm
